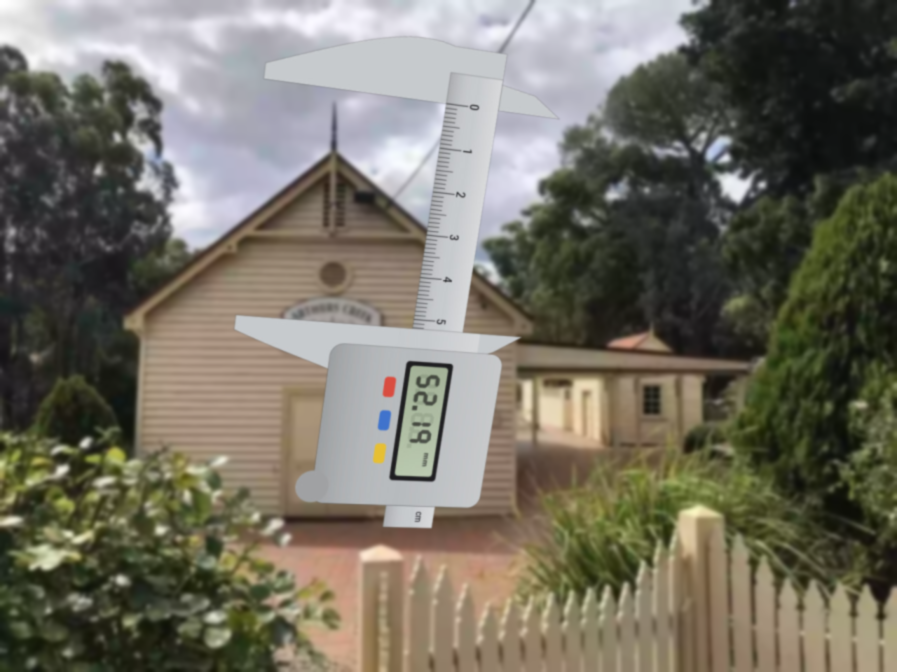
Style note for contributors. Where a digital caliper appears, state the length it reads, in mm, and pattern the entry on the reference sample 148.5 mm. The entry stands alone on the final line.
52.19 mm
